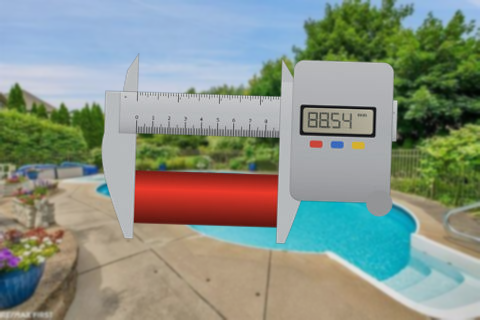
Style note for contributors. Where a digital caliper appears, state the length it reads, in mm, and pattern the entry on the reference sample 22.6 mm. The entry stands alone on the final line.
88.54 mm
